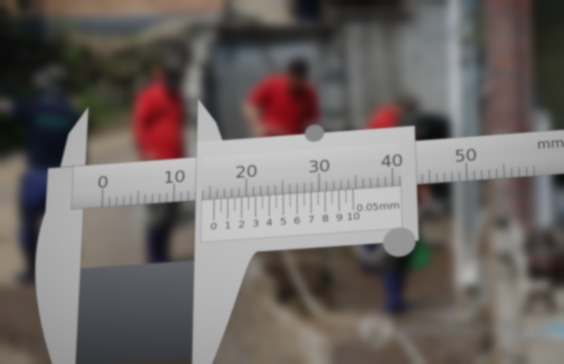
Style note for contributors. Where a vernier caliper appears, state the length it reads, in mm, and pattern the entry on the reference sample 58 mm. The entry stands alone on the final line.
15.6 mm
